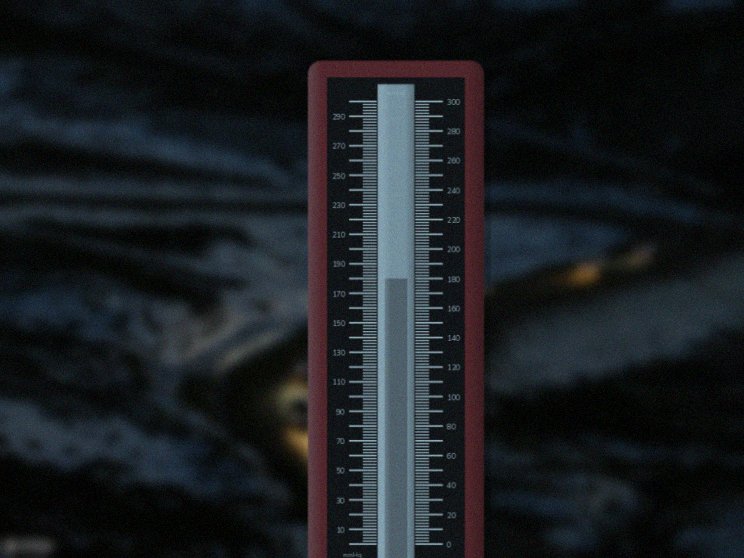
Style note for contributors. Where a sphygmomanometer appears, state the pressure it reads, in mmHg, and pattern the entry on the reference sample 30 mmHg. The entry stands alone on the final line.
180 mmHg
